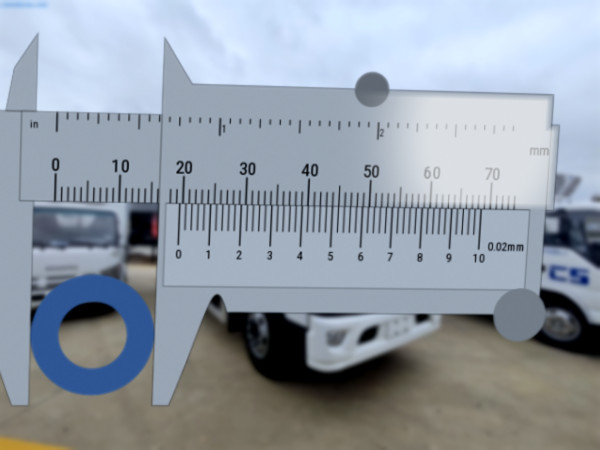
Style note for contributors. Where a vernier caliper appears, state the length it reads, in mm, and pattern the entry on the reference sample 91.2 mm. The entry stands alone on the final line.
19.5 mm
